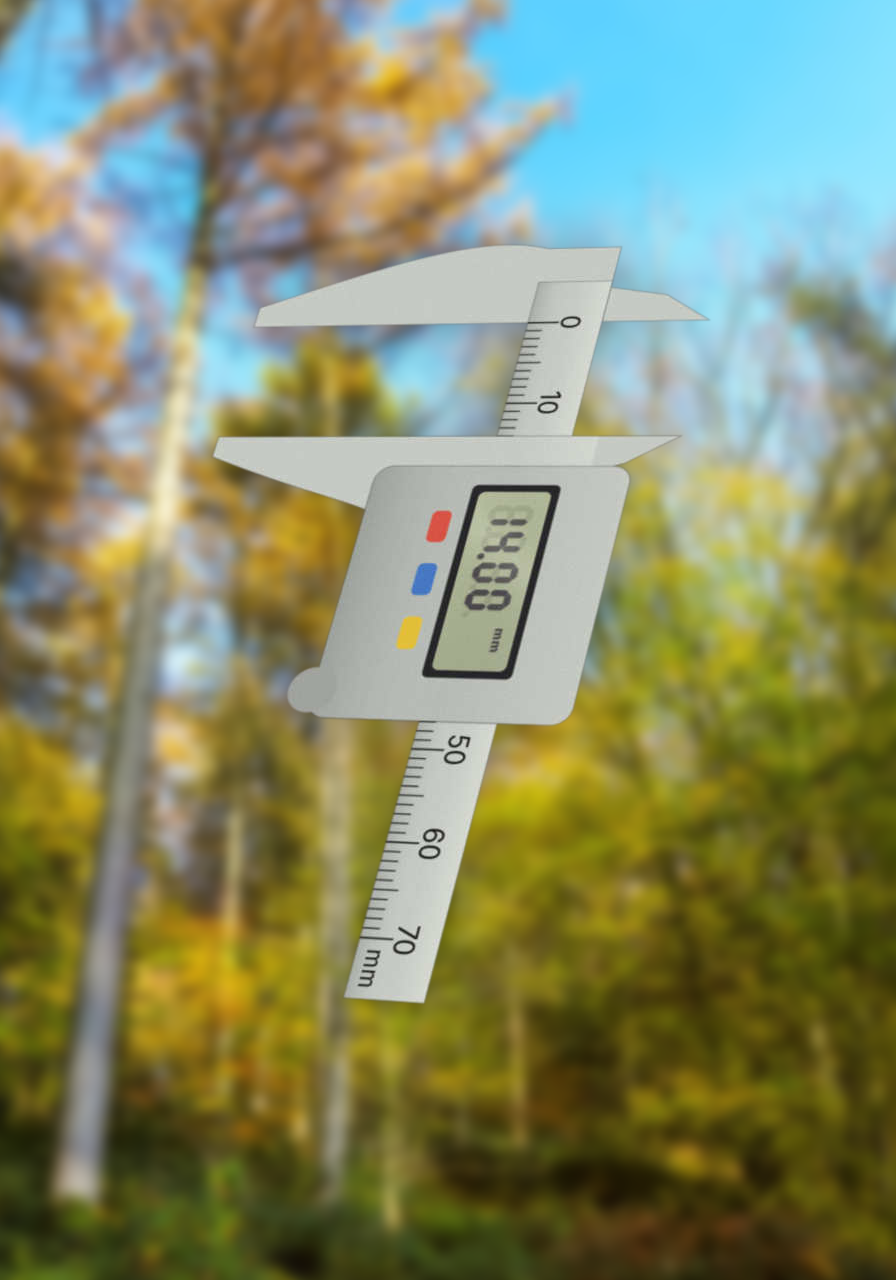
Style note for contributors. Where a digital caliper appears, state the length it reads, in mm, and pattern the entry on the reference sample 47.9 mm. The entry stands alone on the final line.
14.00 mm
